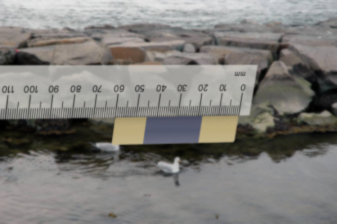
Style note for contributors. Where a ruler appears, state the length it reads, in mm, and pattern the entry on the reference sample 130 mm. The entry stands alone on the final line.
60 mm
